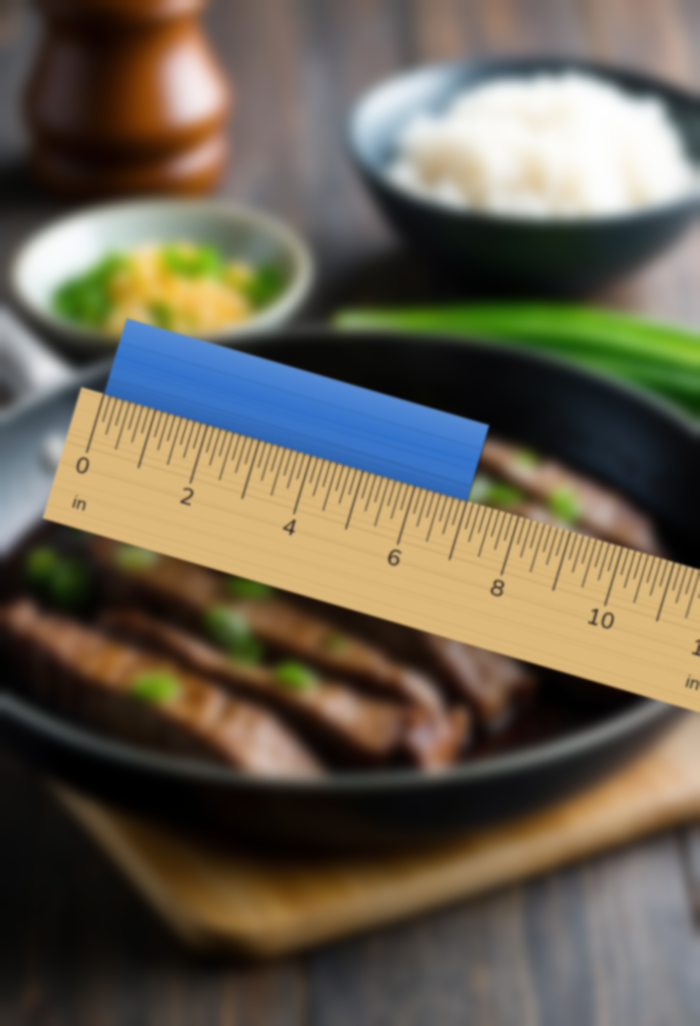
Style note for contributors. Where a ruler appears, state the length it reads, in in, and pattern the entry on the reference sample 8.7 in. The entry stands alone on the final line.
7 in
